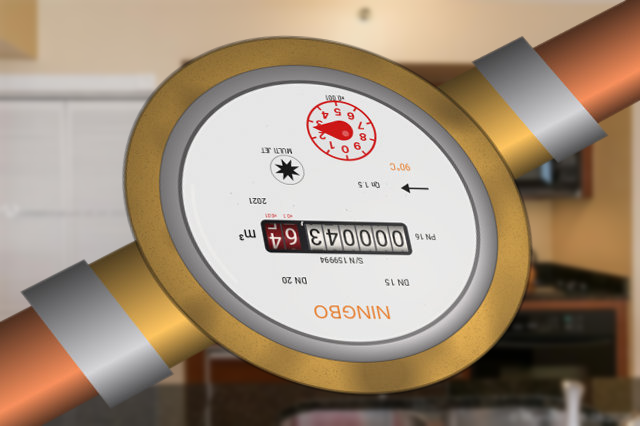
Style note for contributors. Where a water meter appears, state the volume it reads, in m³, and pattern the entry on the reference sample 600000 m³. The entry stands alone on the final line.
43.642 m³
